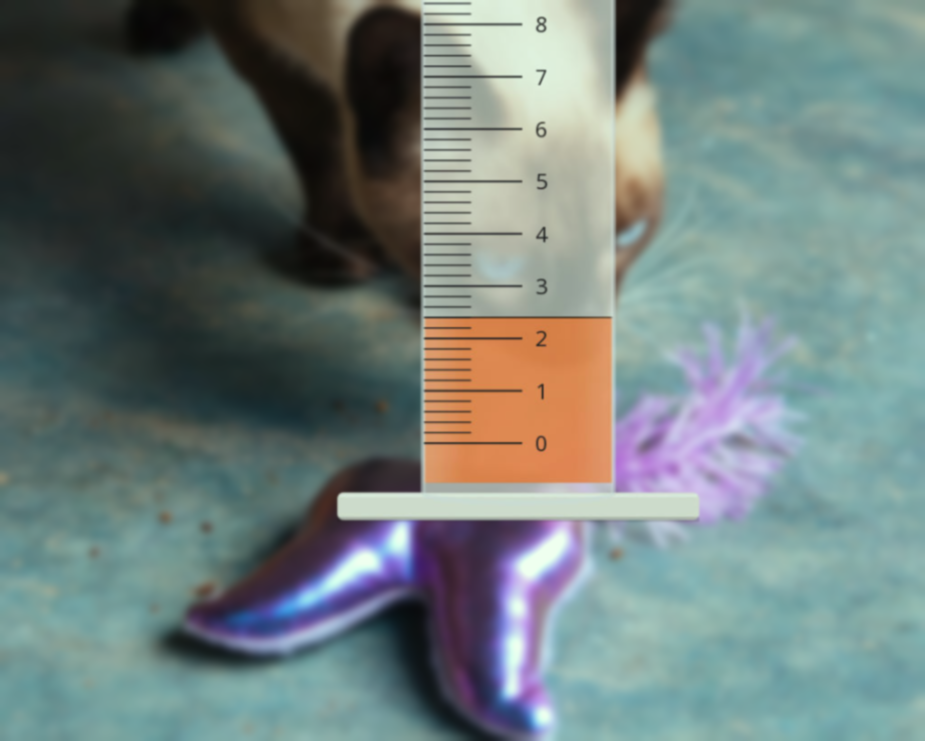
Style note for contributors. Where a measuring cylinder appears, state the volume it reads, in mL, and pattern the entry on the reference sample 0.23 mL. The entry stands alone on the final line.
2.4 mL
